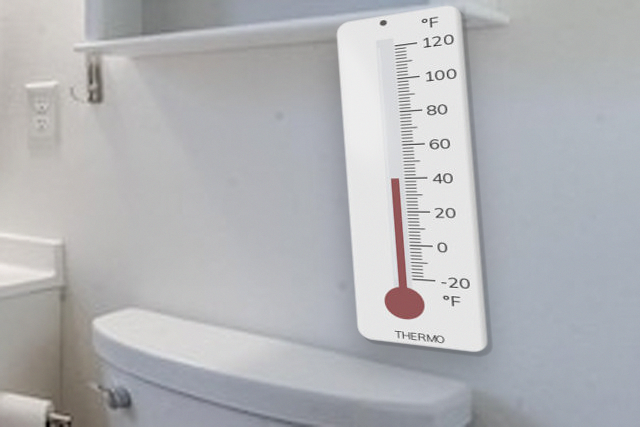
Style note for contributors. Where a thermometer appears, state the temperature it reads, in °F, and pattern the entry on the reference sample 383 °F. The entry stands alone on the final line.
40 °F
